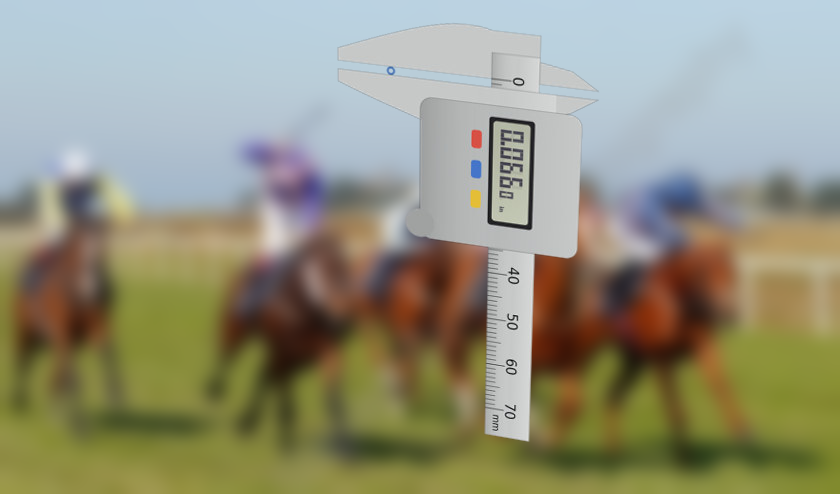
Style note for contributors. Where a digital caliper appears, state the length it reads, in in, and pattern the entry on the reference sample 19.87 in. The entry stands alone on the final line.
0.0660 in
